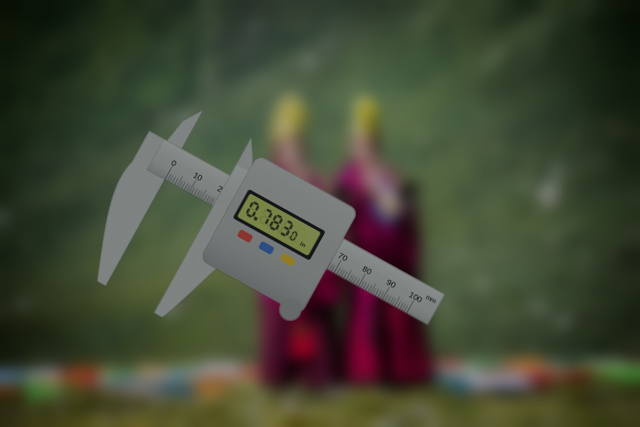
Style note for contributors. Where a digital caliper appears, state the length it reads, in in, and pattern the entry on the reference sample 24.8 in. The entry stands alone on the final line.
0.7830 in
